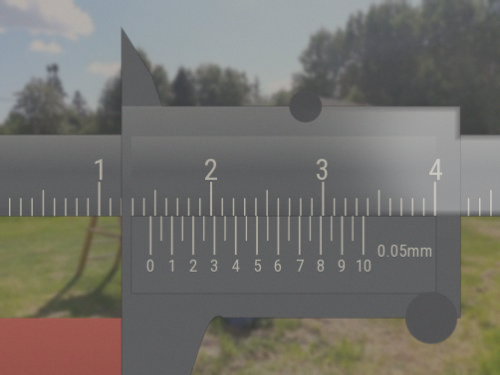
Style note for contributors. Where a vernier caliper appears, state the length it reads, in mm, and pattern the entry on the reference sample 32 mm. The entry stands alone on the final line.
14.6 mm
